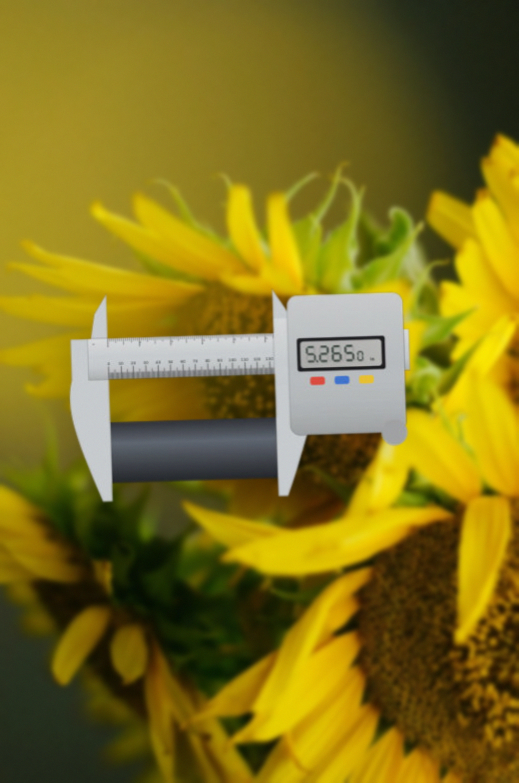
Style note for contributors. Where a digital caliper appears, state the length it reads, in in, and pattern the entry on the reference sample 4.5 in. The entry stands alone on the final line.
5.2650 in
